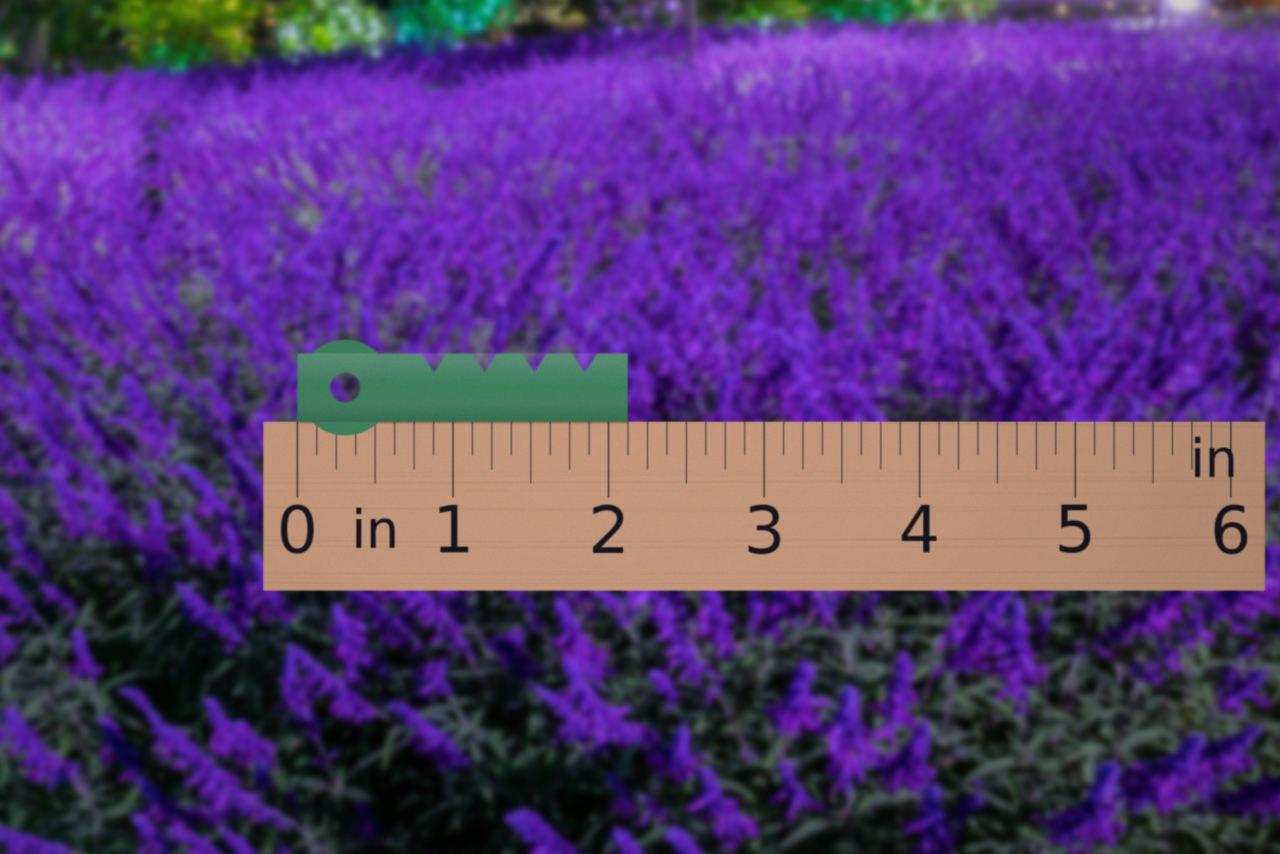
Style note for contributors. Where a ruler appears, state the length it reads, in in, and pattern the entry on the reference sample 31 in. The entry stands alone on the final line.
2.125 in
